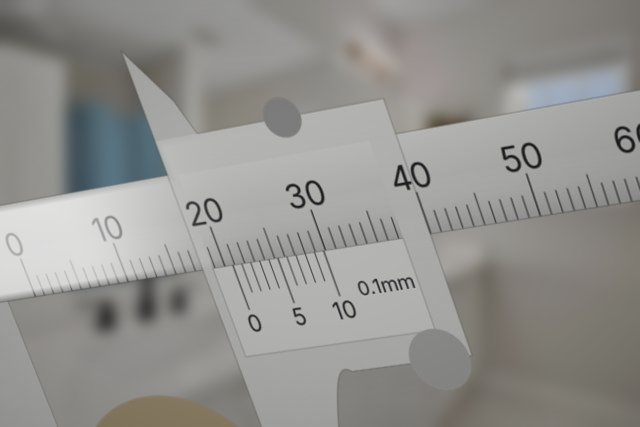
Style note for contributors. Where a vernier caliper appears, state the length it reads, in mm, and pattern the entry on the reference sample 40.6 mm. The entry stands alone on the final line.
20.8 mm
